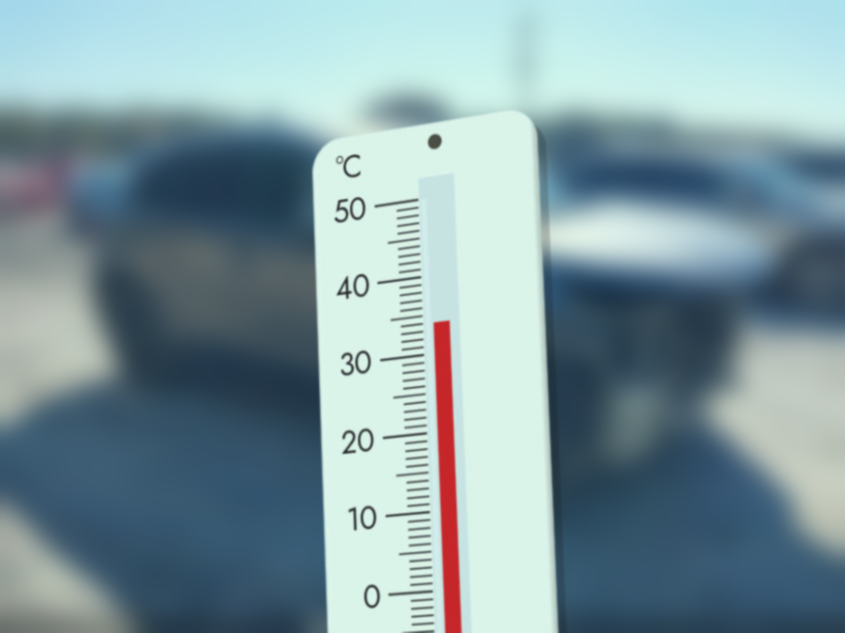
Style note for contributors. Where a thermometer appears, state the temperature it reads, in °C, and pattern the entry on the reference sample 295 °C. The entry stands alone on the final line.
34 °C
